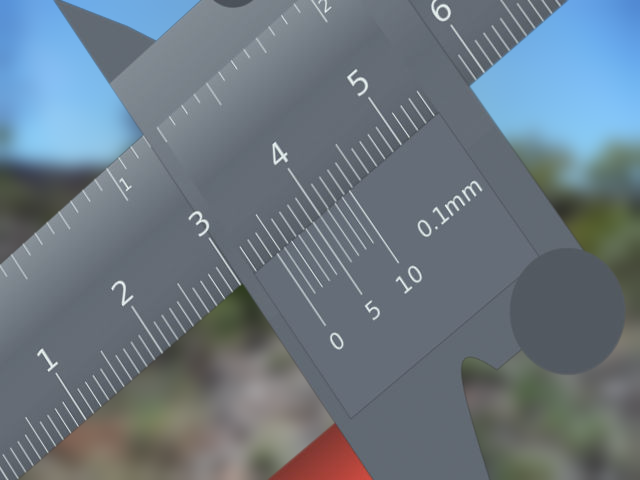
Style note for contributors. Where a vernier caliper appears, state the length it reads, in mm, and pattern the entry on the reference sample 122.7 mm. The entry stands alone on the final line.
34.6 mm
